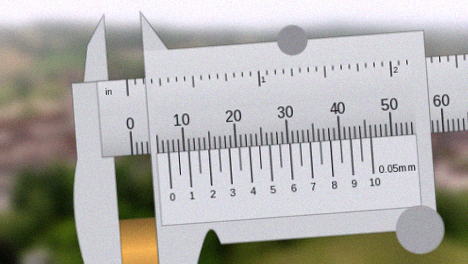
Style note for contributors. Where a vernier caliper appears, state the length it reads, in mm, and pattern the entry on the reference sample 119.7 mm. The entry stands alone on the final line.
7.0 mm
